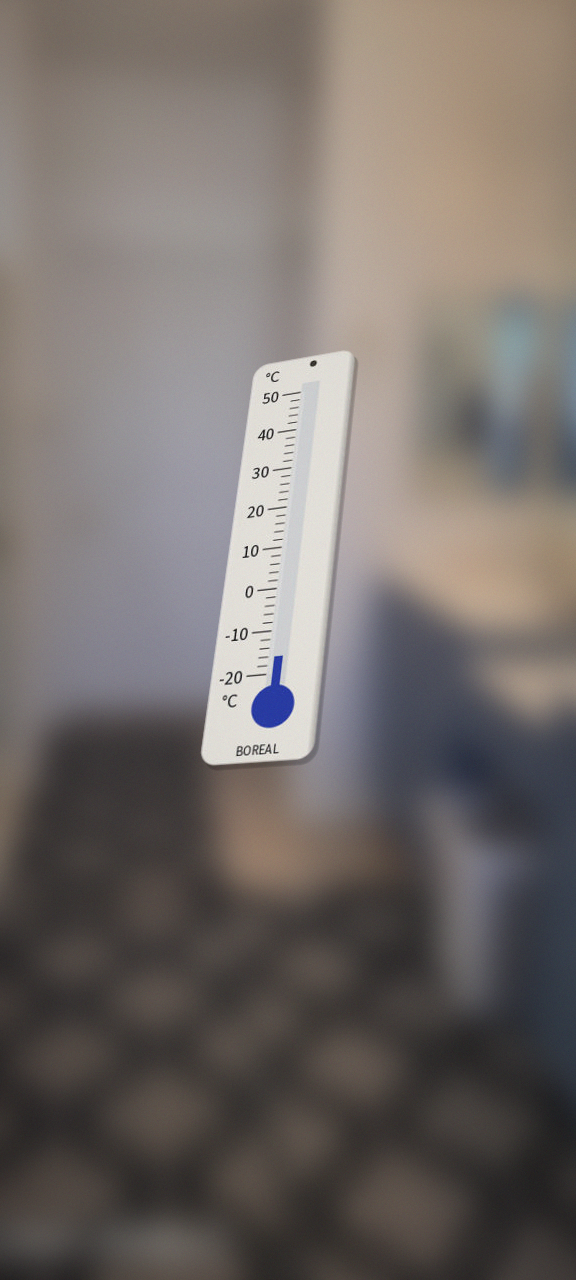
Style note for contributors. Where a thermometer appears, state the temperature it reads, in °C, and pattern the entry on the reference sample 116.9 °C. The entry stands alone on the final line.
-16 °C
